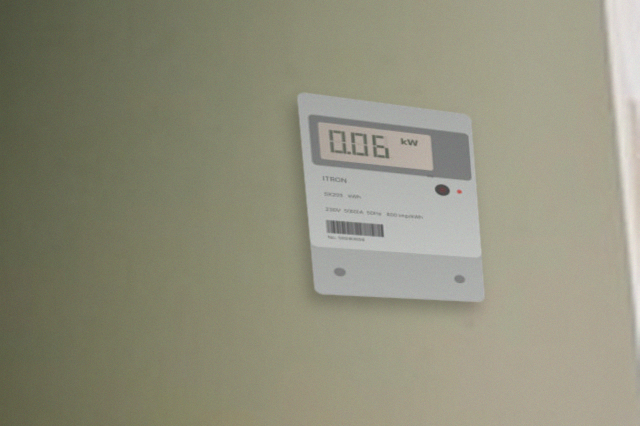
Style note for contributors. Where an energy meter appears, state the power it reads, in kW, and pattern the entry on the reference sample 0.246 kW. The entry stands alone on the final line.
0.06 kW
